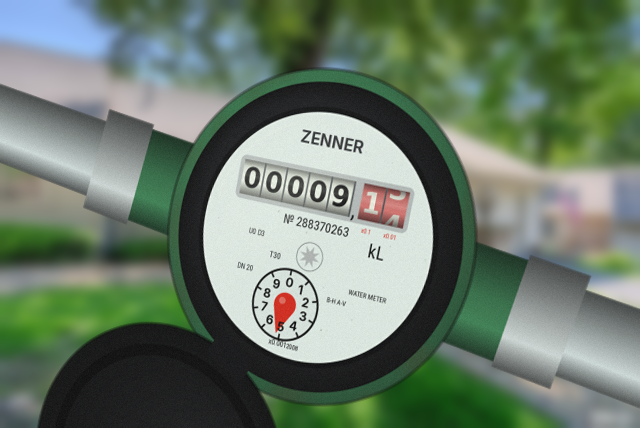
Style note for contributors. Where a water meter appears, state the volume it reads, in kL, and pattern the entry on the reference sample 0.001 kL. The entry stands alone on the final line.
9.135 kL
